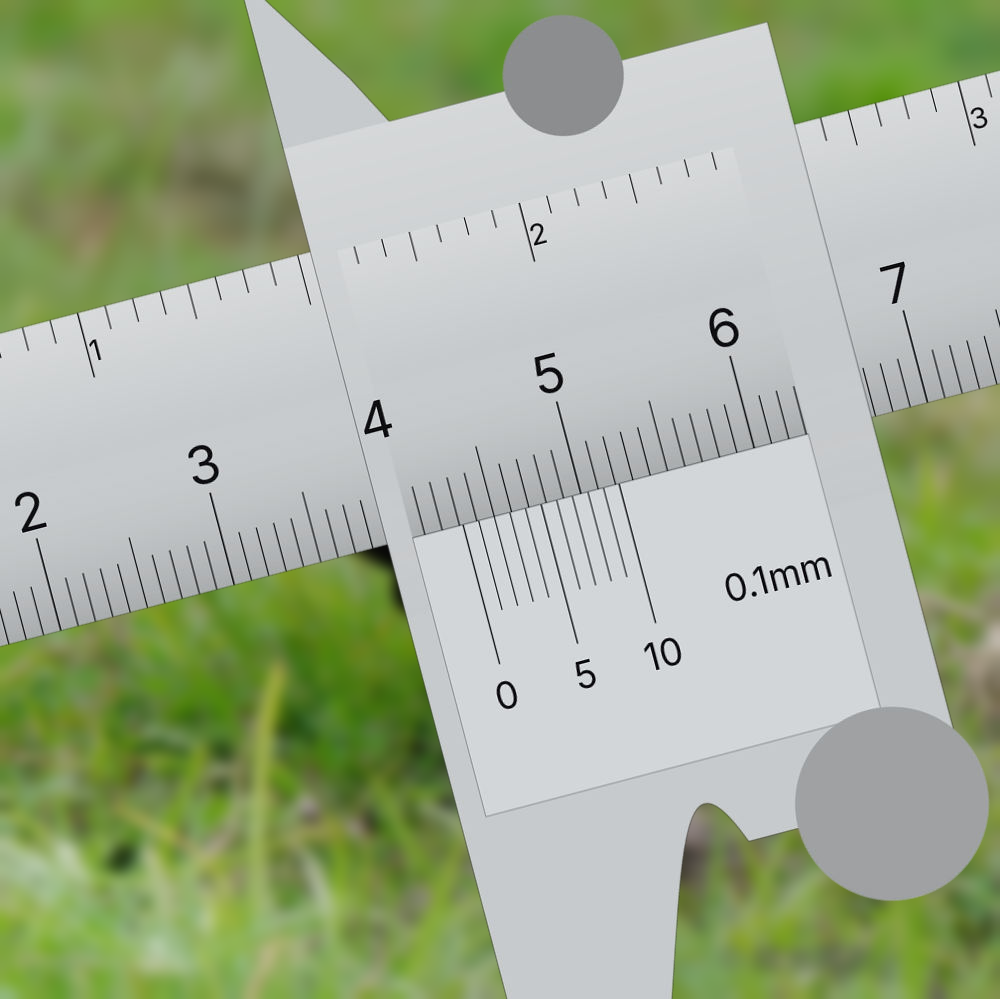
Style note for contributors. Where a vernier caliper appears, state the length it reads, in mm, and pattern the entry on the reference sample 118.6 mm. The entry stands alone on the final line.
43.2 mm
